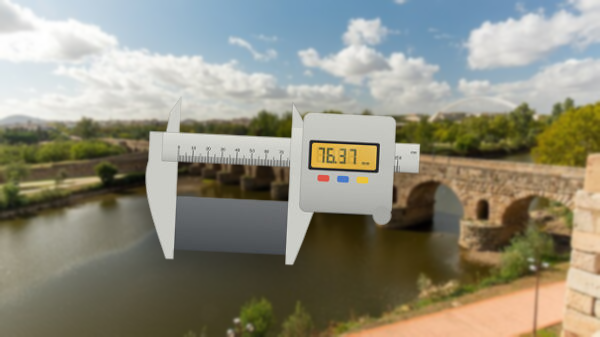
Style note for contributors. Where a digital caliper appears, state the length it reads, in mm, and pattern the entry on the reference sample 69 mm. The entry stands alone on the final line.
76.37 mm
